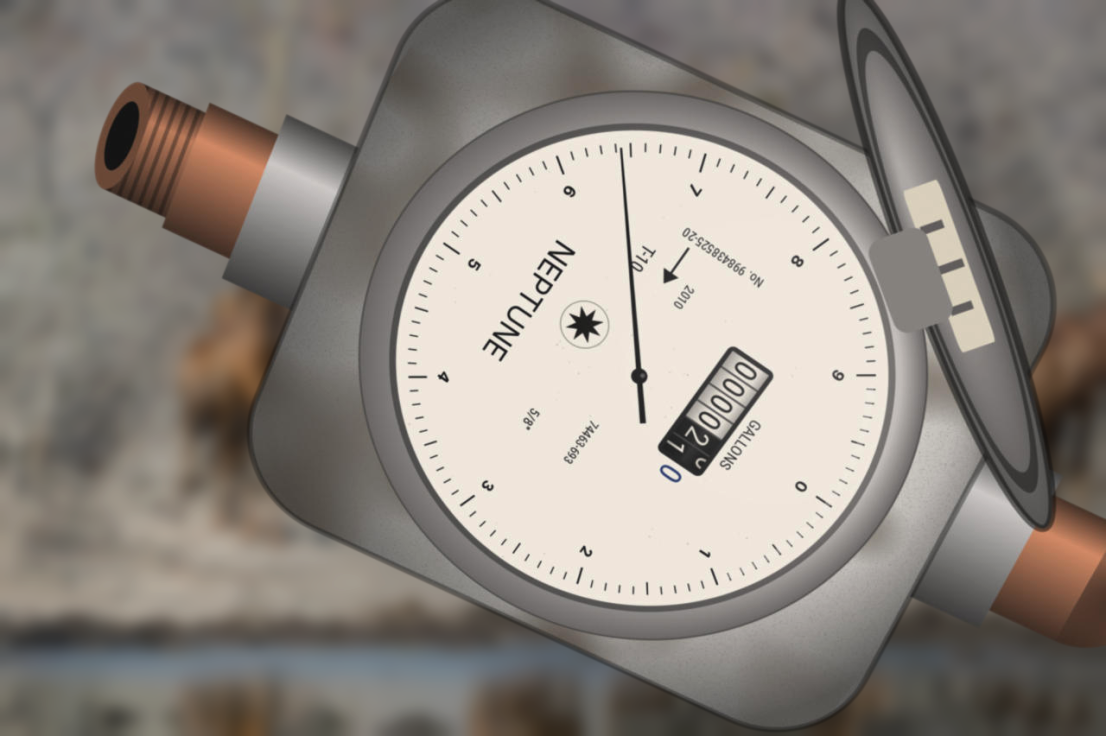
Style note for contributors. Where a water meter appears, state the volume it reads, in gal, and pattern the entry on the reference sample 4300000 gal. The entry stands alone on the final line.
206.4 gal
